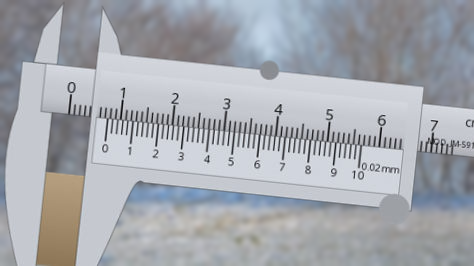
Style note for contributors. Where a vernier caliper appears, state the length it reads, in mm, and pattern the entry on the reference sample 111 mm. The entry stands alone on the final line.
7.5 mm
